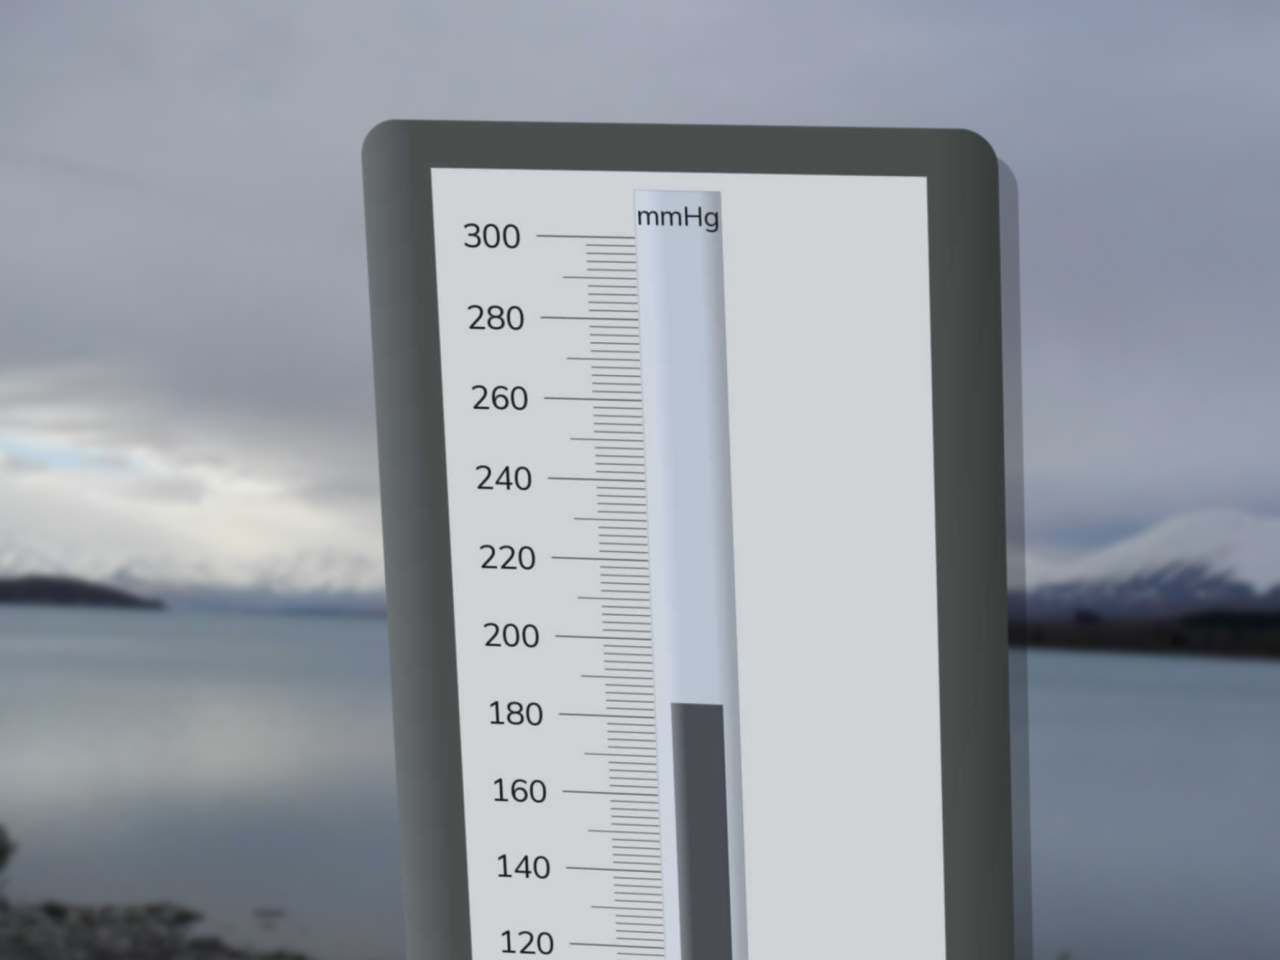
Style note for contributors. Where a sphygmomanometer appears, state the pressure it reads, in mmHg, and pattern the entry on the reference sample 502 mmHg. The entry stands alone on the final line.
184 mmHg
